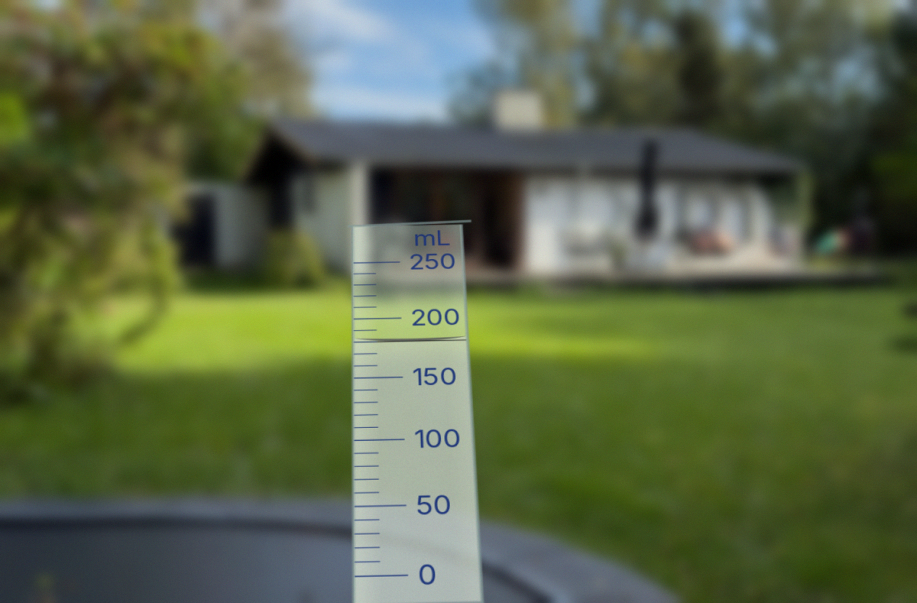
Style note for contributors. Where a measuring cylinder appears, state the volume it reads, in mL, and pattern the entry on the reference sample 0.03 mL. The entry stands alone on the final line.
180 mL
